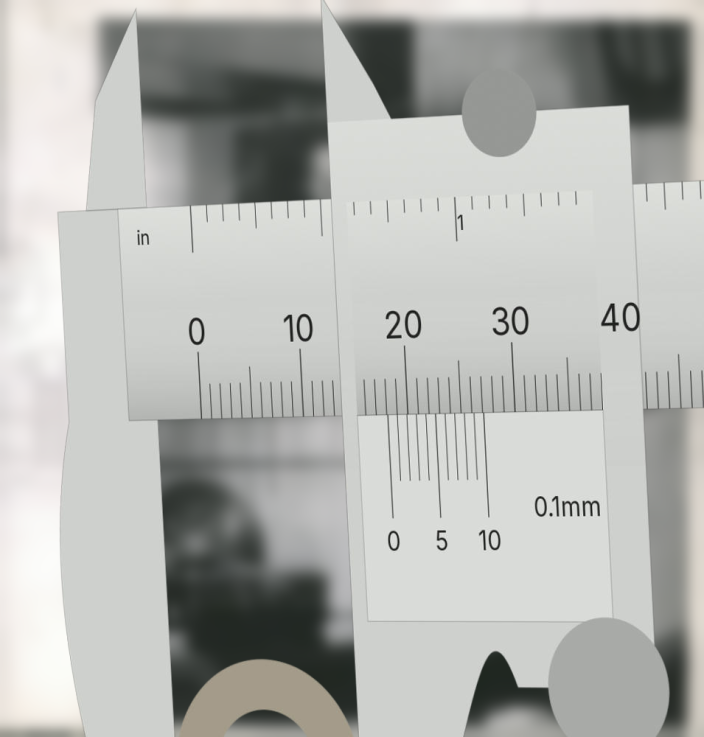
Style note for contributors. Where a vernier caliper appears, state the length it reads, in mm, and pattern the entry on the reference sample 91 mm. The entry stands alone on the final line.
18.1 mm
